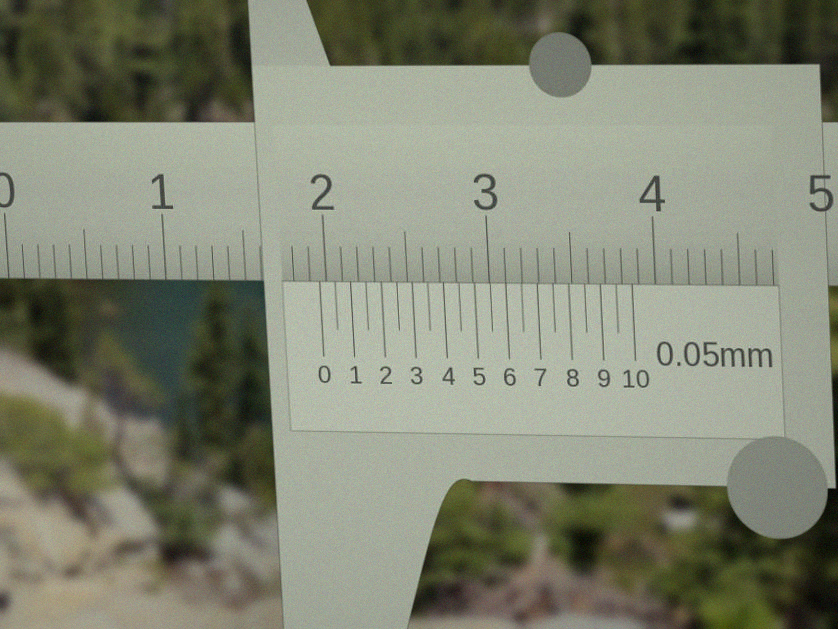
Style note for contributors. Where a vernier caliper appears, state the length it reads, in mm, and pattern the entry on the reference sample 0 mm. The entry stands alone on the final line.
19.6 mm
